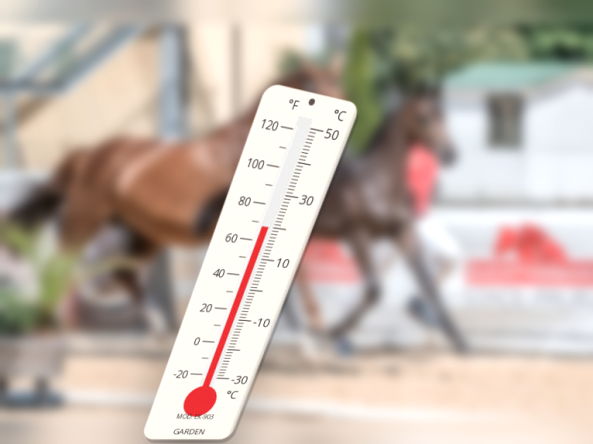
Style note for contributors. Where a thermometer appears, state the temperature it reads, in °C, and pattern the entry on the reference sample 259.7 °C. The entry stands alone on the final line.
20 °C
